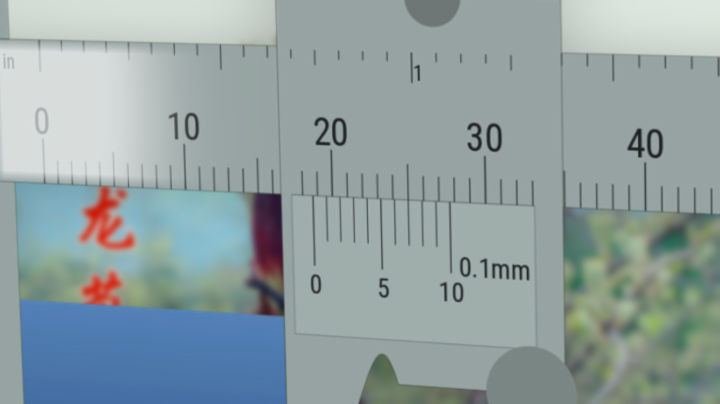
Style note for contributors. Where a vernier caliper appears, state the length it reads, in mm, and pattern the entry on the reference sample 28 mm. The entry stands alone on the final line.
18.7 mm
